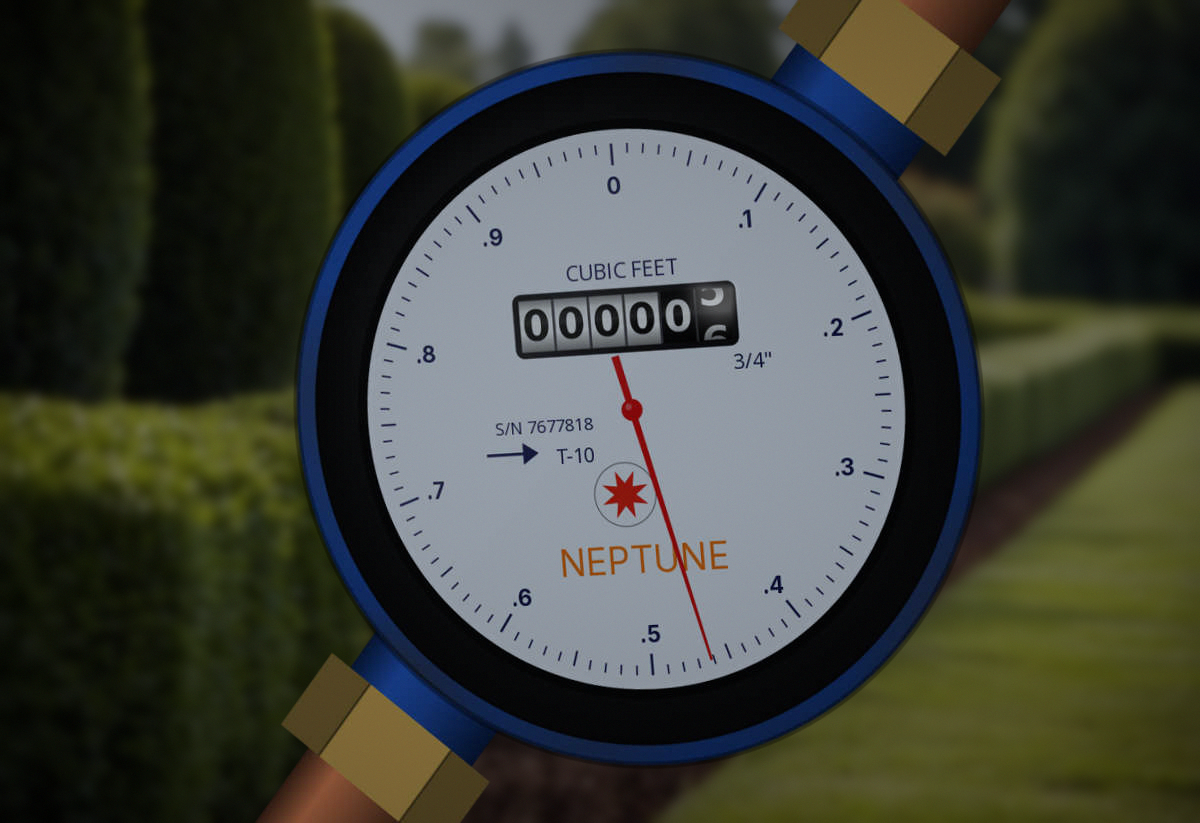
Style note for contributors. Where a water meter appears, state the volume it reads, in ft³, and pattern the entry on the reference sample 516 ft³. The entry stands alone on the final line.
5.46 ft³
